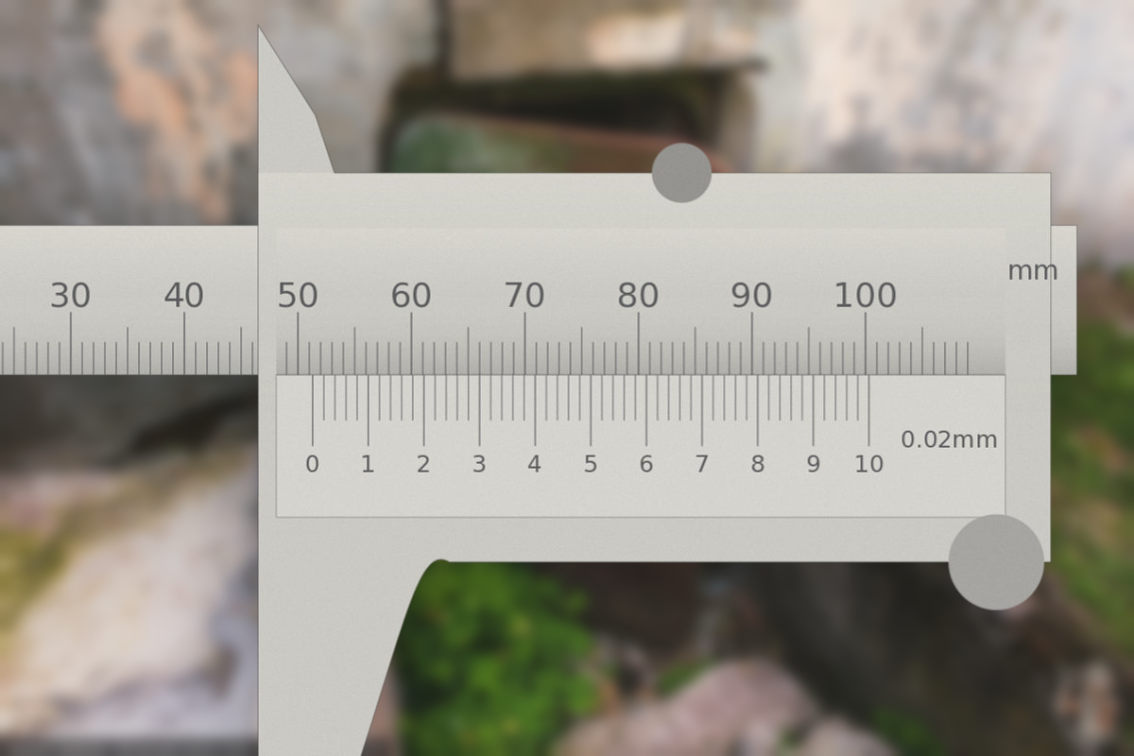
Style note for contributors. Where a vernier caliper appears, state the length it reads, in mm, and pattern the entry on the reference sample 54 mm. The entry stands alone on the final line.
51.3 mm
